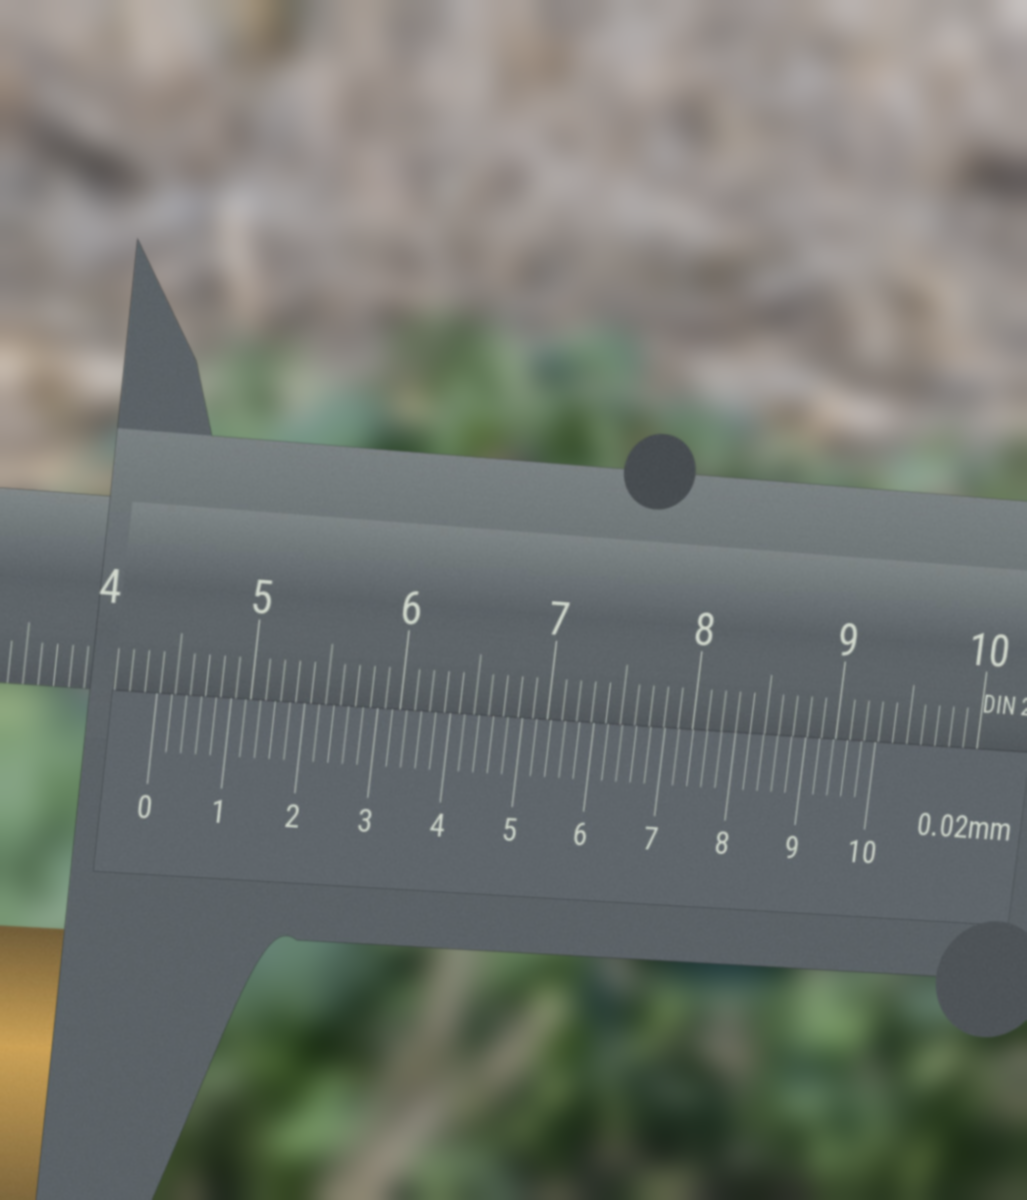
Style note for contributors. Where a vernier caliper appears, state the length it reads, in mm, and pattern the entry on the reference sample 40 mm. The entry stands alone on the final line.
43.8 mm
